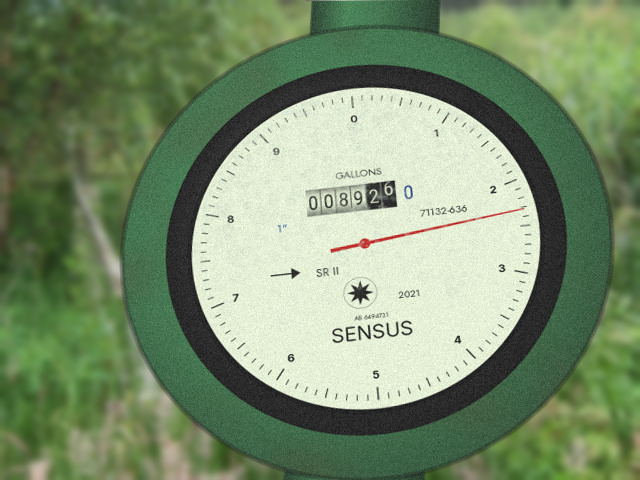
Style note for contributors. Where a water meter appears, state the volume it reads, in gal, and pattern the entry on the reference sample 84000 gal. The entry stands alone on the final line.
89262.3 gal
